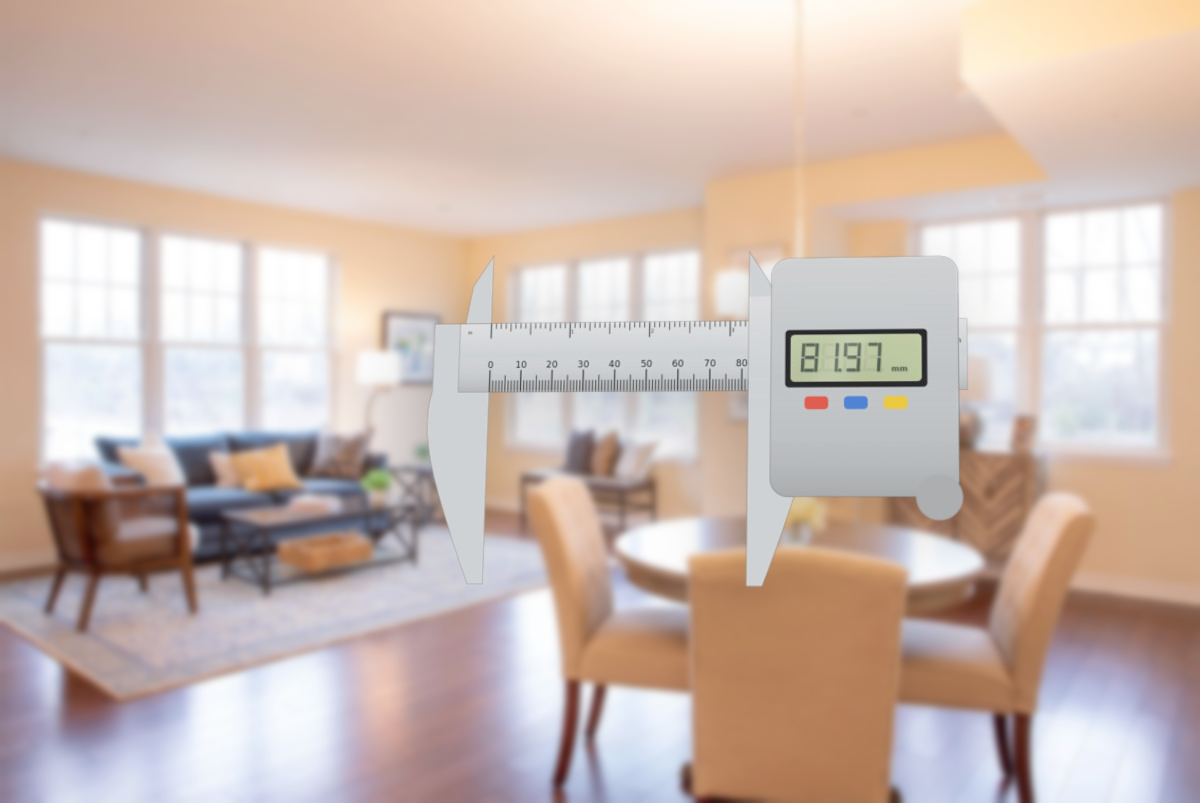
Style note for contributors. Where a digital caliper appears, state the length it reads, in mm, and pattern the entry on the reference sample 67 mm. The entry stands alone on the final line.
81.97 mm
